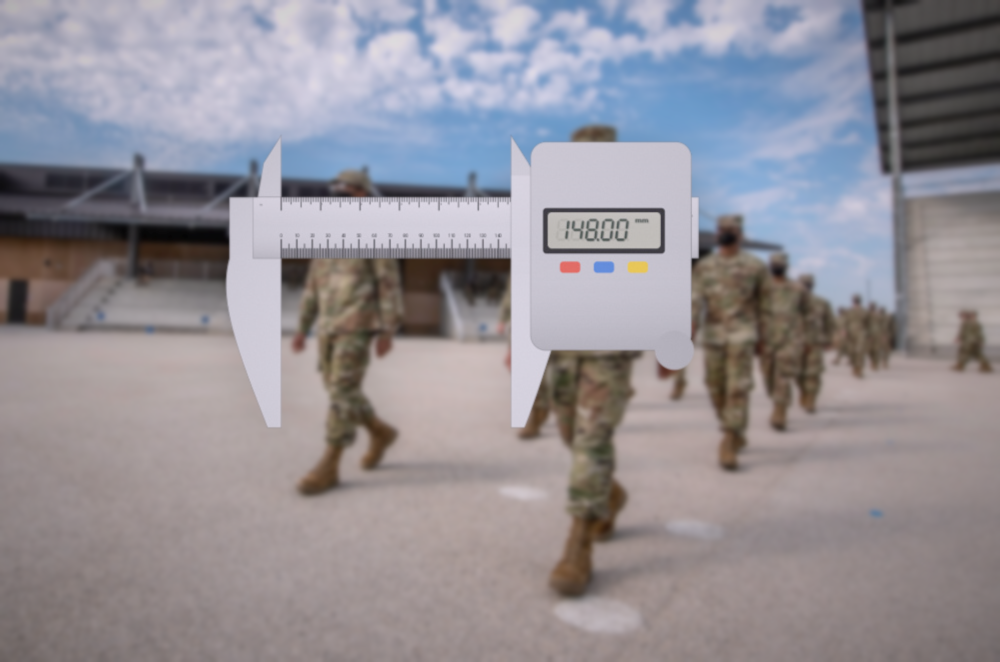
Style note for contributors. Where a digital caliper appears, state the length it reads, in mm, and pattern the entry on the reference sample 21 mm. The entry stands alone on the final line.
148.00 mm
